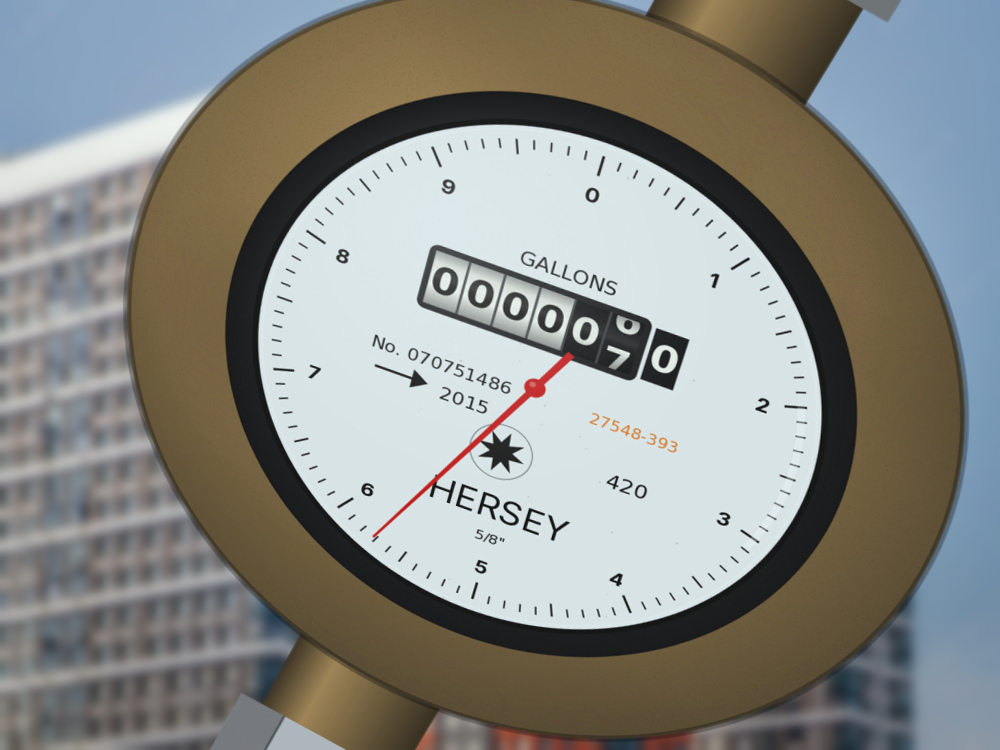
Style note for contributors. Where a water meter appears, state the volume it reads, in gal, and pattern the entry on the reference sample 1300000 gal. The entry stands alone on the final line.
65.7 gal
